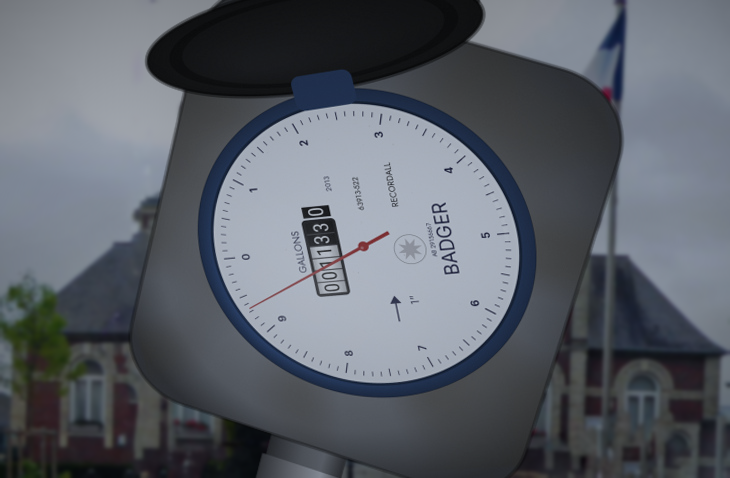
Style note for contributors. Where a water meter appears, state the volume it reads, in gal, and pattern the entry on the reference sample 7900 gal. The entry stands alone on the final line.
11329.3 gal
